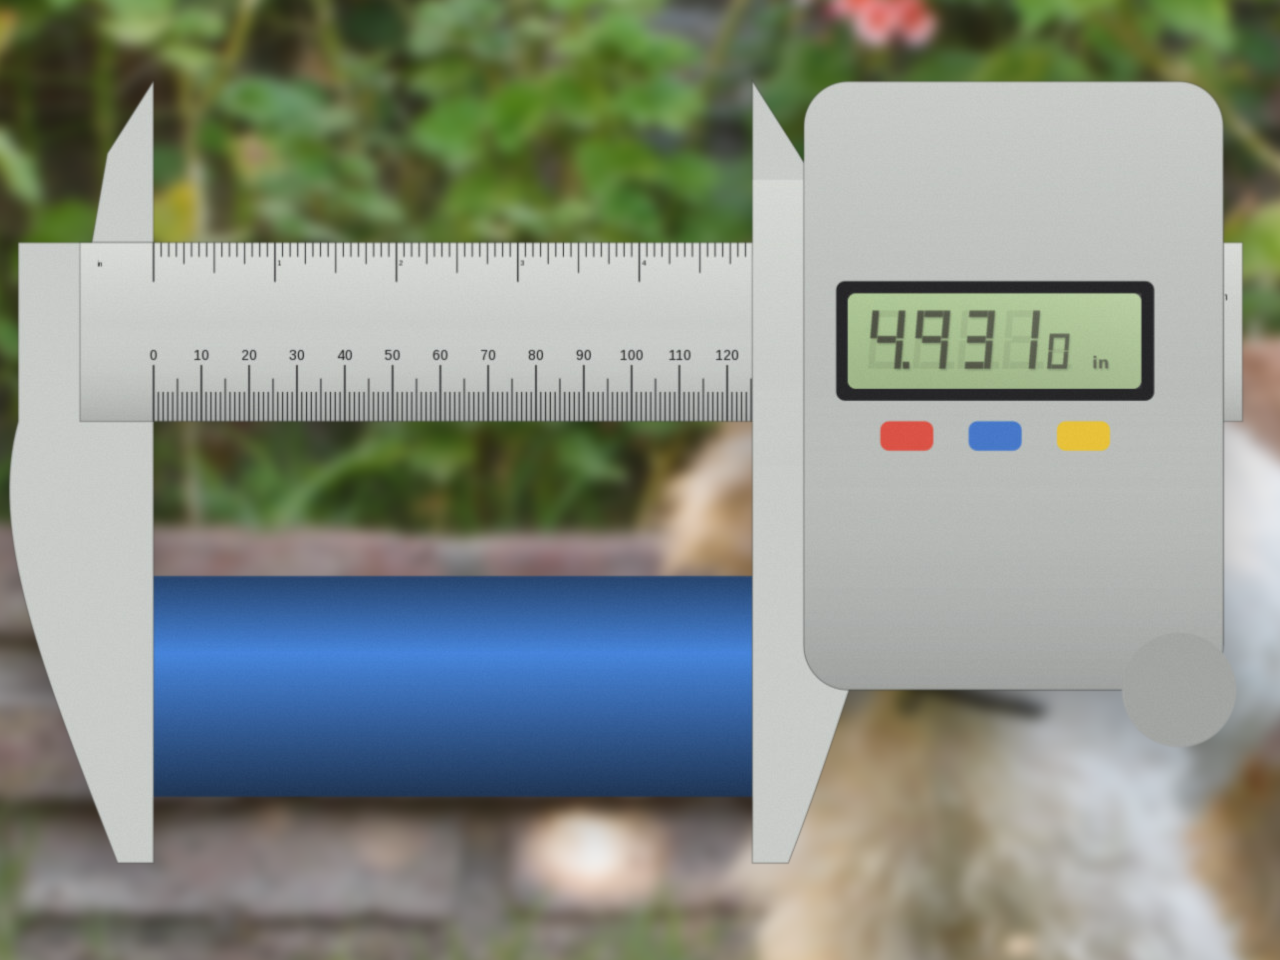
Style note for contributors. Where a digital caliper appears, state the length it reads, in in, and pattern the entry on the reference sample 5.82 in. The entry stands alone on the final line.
4.9310 in
